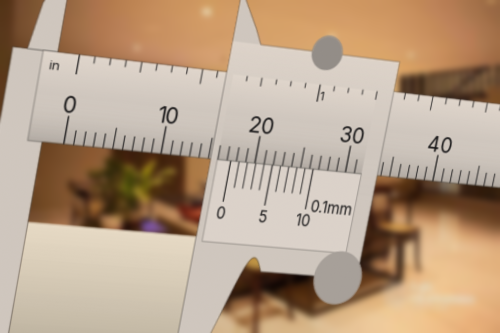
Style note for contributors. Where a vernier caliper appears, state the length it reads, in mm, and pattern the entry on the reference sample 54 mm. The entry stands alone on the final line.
17.4 mm
